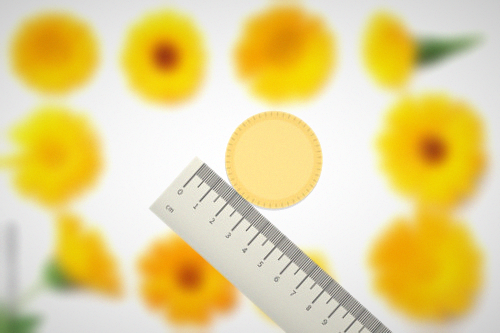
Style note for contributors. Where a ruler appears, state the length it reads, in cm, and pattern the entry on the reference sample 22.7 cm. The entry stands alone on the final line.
4.5 cm
